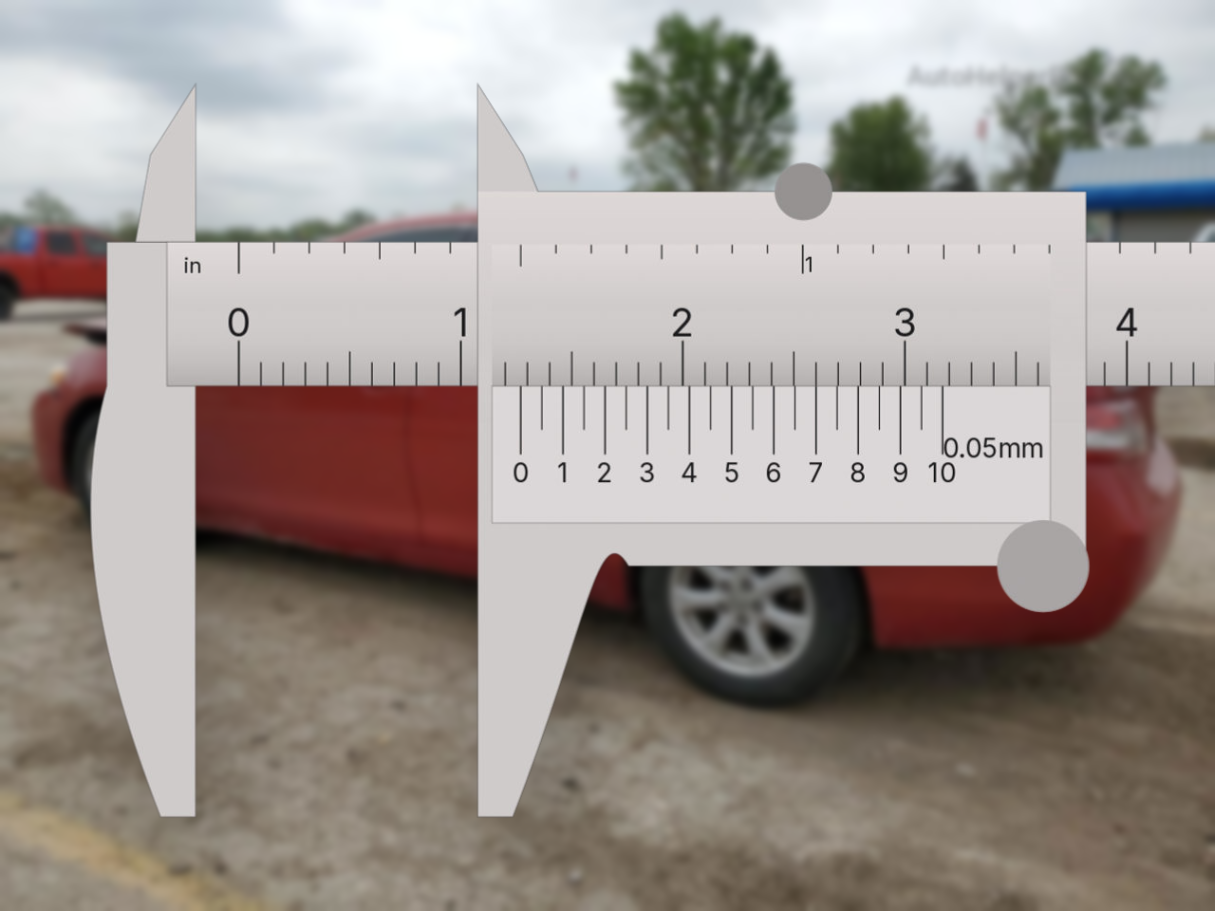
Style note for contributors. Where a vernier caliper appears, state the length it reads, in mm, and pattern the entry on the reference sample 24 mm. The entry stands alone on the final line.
12.70 mm
